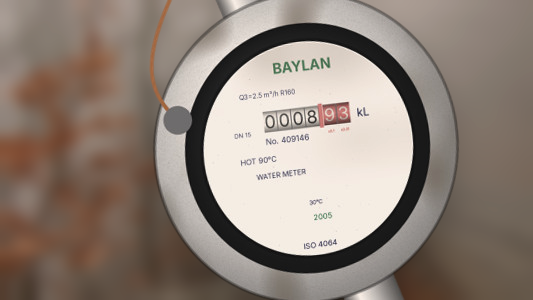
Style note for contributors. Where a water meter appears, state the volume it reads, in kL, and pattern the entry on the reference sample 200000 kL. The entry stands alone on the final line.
8.93 kL
